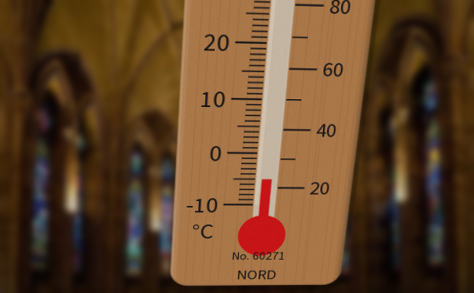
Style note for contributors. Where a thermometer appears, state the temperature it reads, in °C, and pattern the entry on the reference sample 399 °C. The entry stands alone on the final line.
-5 °C
